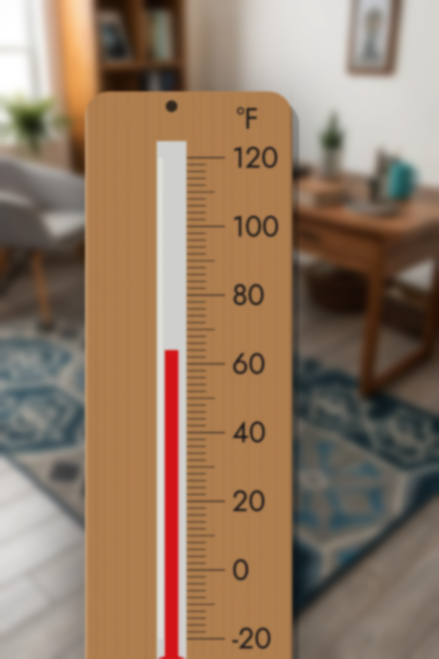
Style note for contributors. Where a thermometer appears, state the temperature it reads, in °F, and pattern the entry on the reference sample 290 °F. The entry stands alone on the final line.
64 °F
